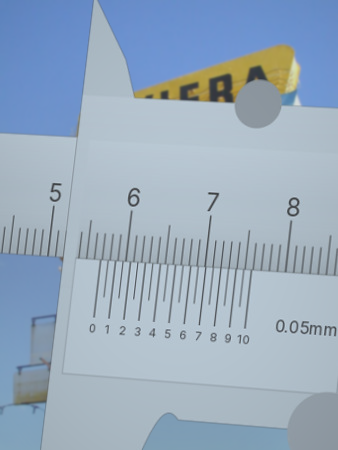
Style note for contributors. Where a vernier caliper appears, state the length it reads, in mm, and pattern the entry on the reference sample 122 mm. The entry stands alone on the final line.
56.8 mm
